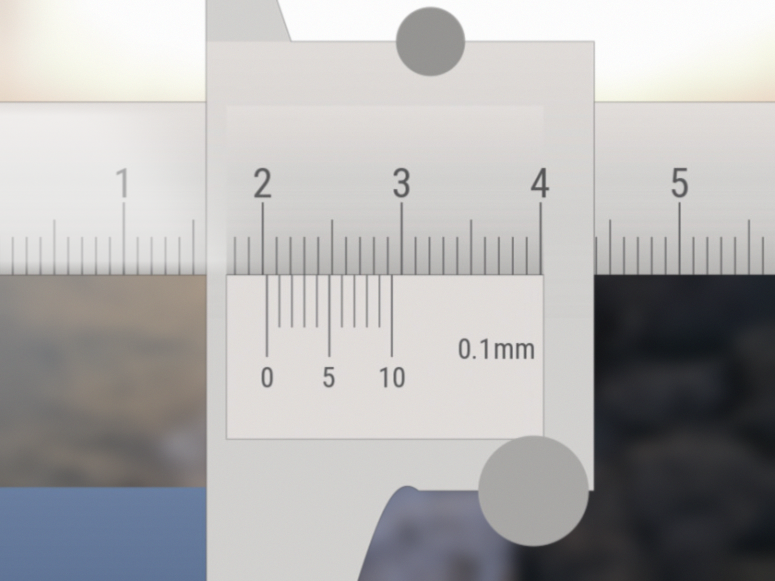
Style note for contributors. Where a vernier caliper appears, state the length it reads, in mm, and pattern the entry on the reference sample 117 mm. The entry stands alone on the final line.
20.3 mm
